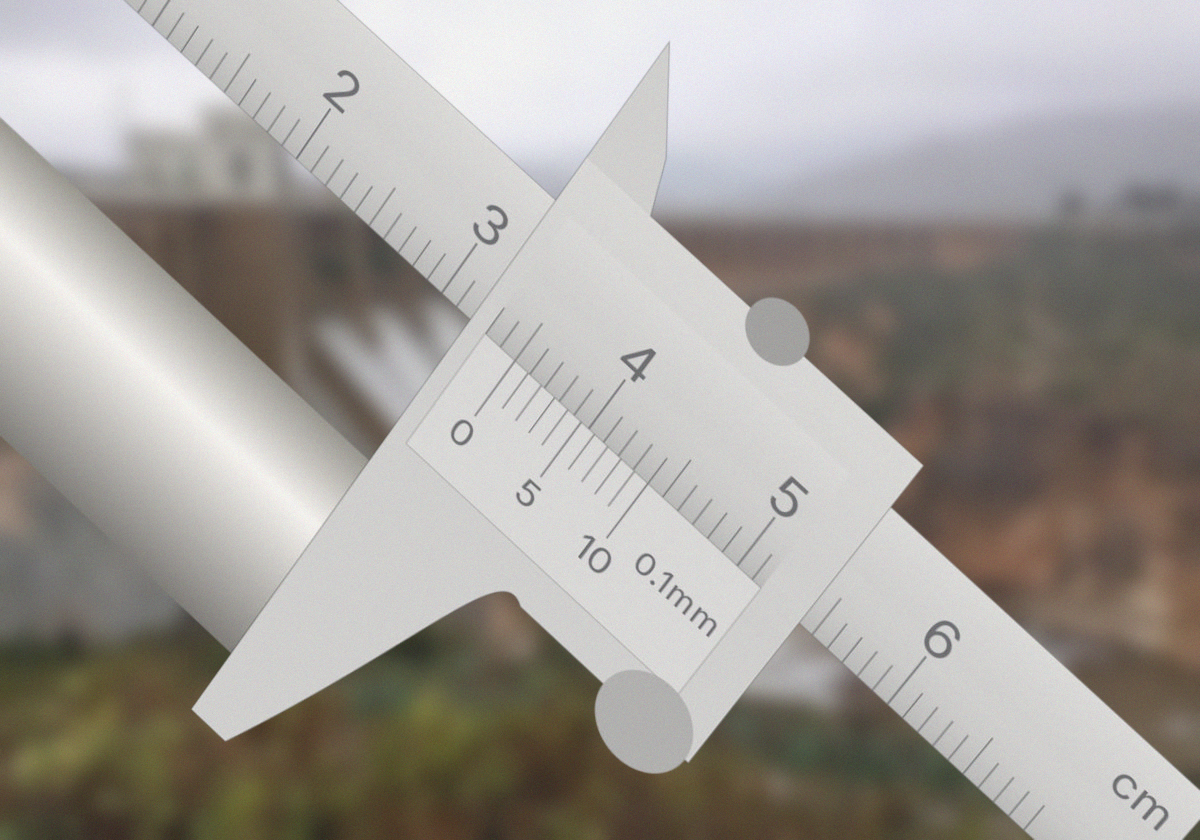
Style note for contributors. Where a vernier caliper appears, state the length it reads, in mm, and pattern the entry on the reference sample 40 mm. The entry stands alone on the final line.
35.0 mm
